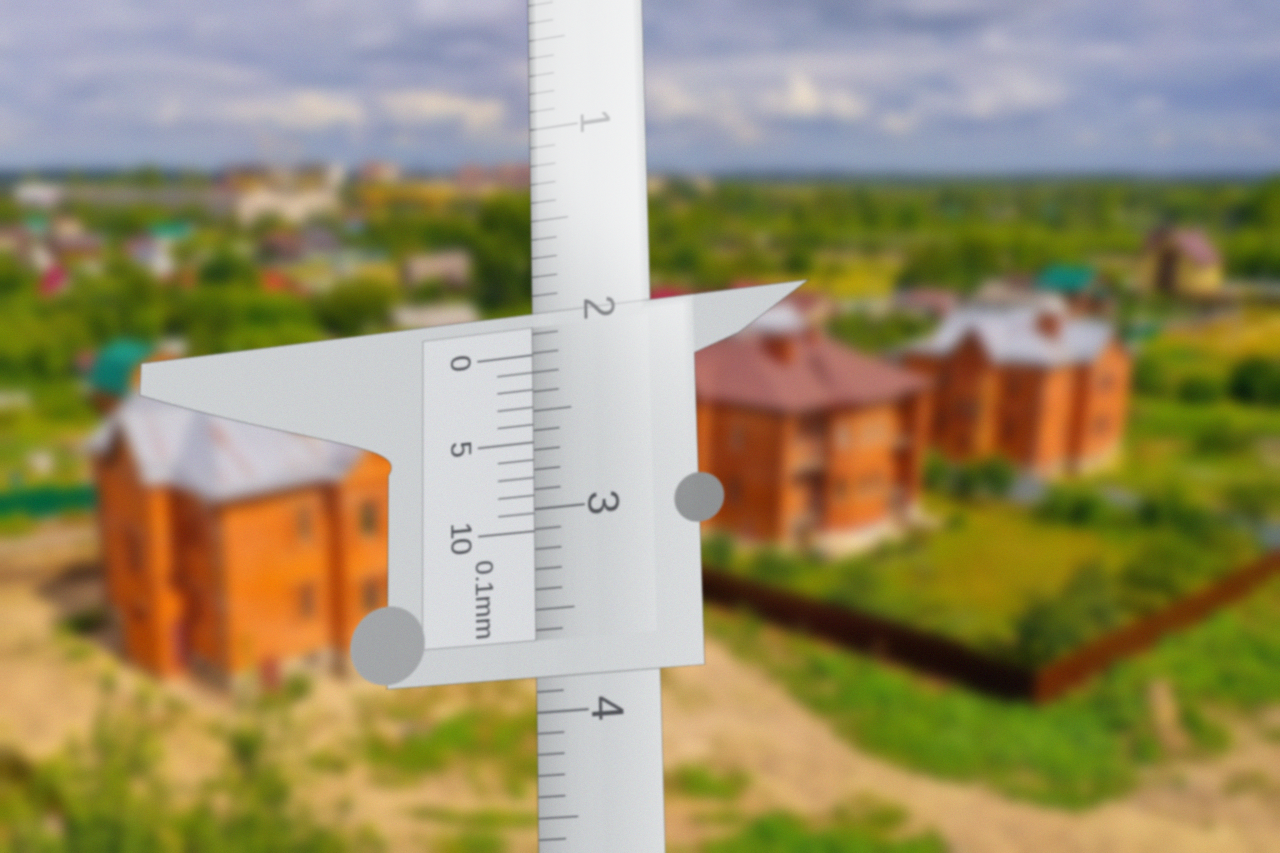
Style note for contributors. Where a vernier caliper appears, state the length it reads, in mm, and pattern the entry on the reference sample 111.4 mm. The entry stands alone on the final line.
22.1 mm
